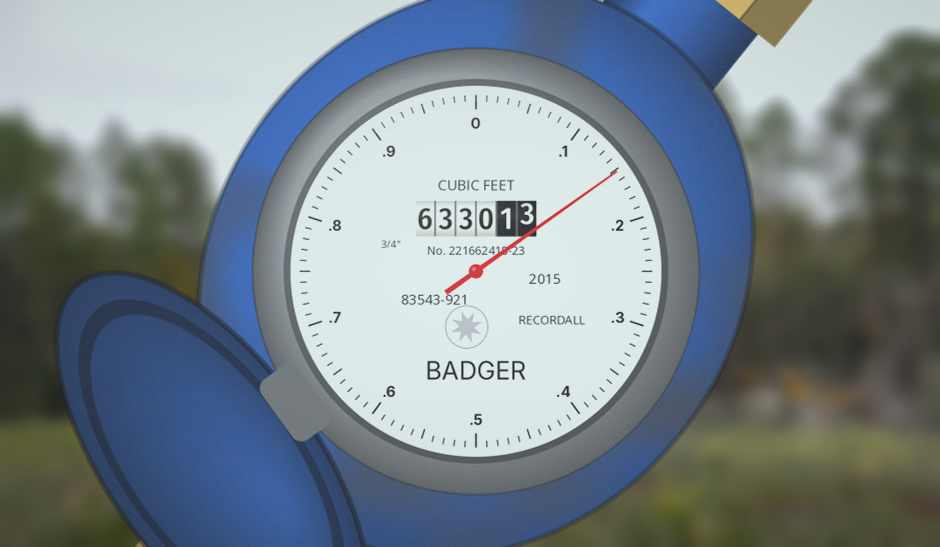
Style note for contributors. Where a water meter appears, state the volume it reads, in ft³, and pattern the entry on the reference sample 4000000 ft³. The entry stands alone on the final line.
633013.15 ft³
